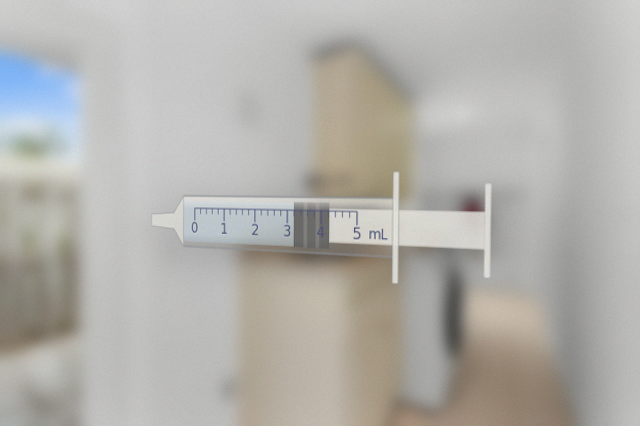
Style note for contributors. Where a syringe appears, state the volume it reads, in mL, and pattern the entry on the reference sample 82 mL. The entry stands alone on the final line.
3.2 mL
